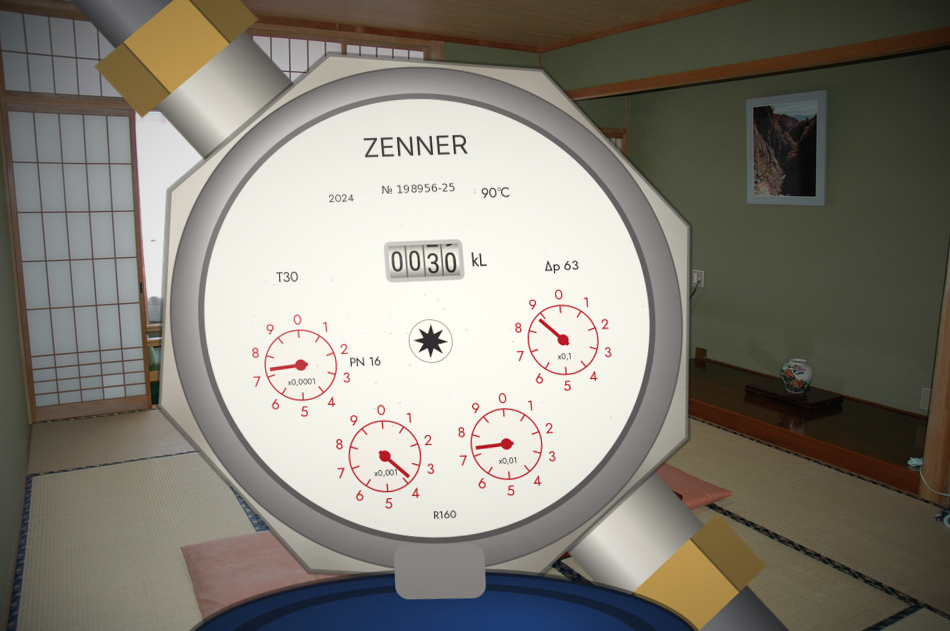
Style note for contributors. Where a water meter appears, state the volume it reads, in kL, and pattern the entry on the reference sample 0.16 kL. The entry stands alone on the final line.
29.8737 kL
